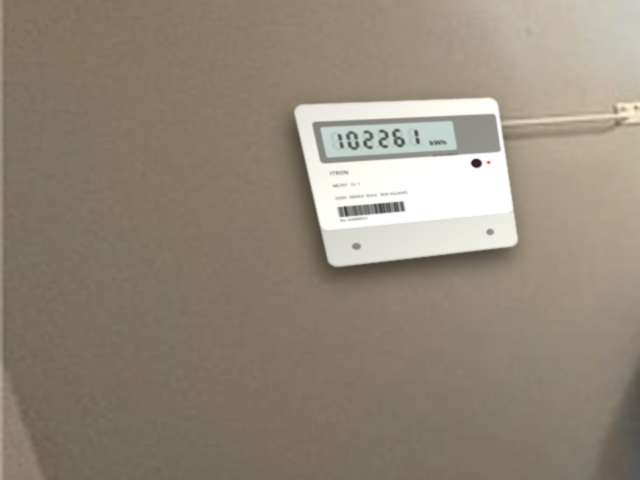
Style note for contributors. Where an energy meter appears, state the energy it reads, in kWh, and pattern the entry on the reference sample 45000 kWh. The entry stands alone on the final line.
102261 kWh
